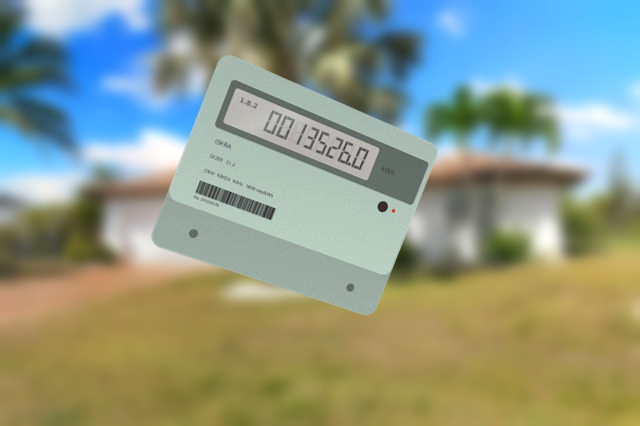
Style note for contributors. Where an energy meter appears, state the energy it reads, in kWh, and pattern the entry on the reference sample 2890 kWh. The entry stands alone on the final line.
13526.0 kWh
